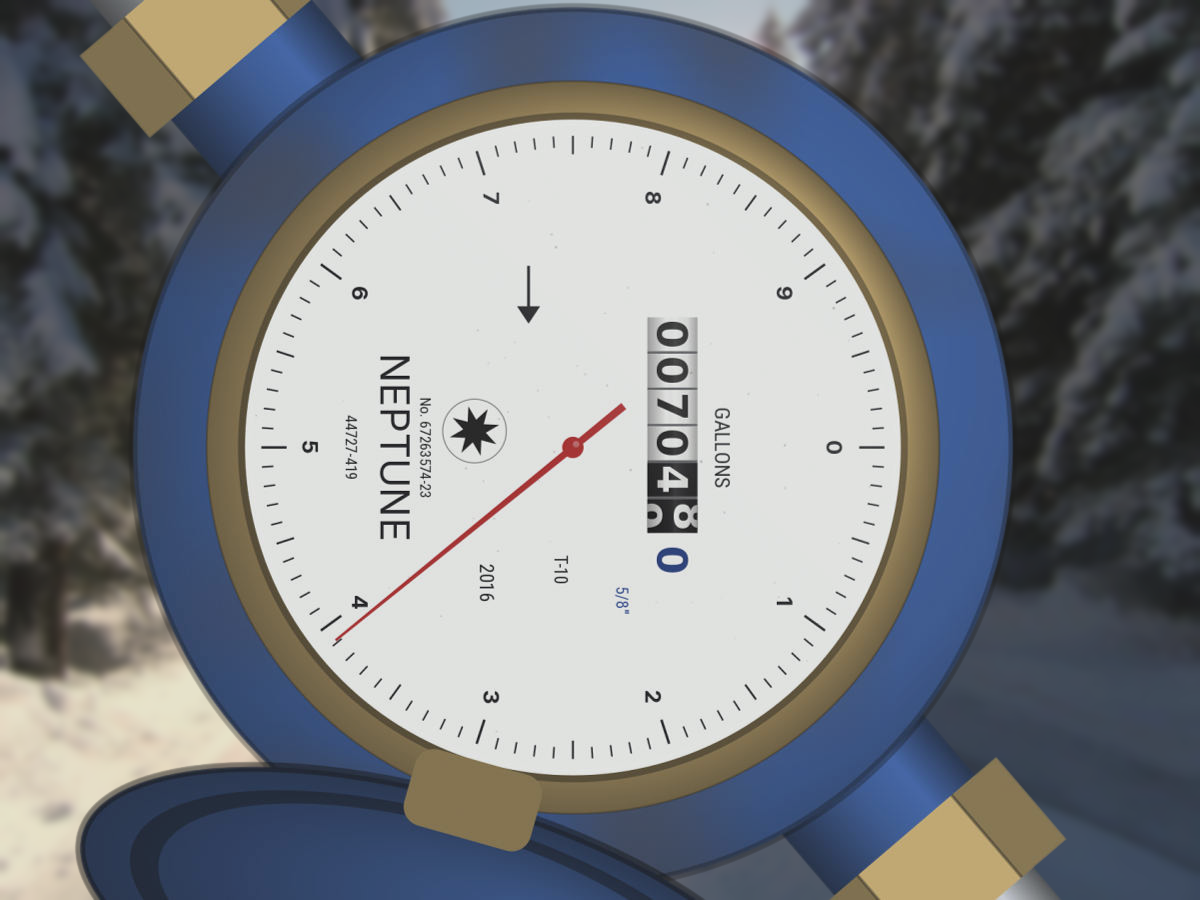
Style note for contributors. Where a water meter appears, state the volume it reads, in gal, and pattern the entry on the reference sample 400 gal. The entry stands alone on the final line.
70483.9 gal
